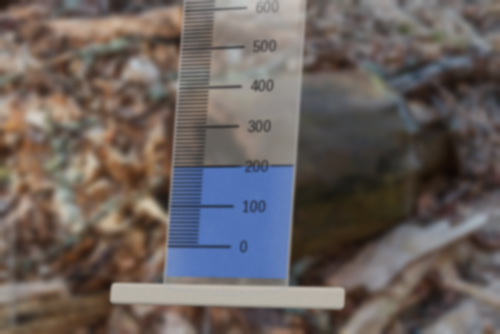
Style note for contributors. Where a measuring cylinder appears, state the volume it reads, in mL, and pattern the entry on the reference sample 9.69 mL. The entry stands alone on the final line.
200 mL
